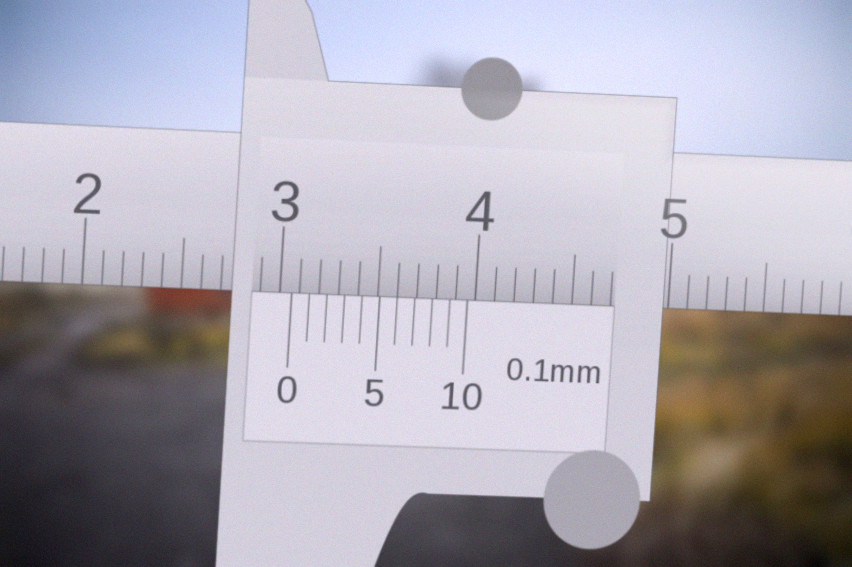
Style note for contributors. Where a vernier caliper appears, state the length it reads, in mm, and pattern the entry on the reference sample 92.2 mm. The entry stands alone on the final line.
30.6 mm
